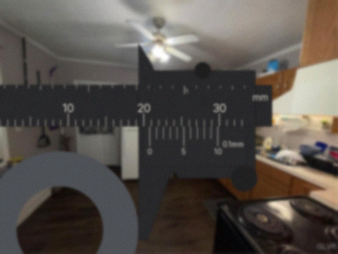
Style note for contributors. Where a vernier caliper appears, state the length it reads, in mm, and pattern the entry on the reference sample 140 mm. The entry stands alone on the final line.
20.8 mm
